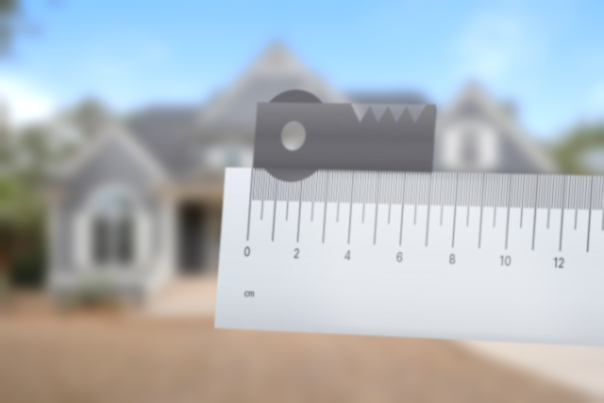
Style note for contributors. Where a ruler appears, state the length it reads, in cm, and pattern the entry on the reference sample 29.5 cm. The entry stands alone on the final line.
7 cm
